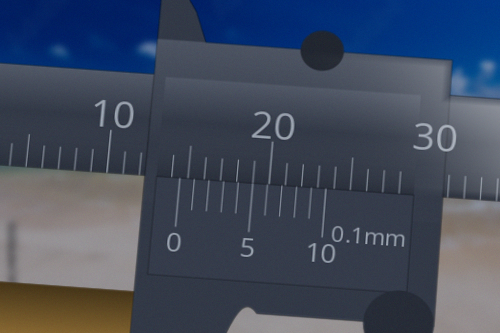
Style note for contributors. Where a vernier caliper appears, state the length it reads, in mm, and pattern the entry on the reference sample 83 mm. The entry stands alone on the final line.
14.5 mm
